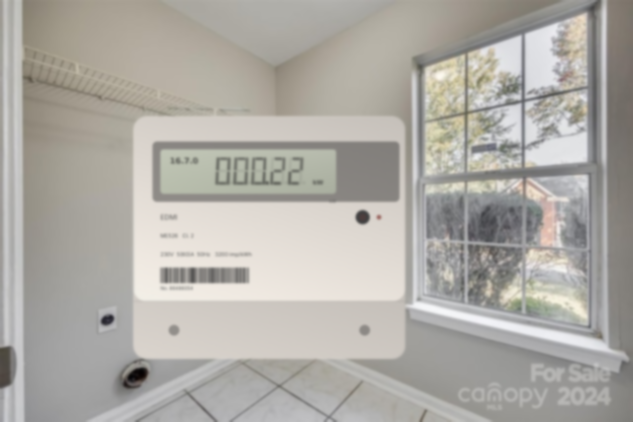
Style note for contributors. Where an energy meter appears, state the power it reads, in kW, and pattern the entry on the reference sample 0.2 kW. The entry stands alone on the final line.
0.22 kW
